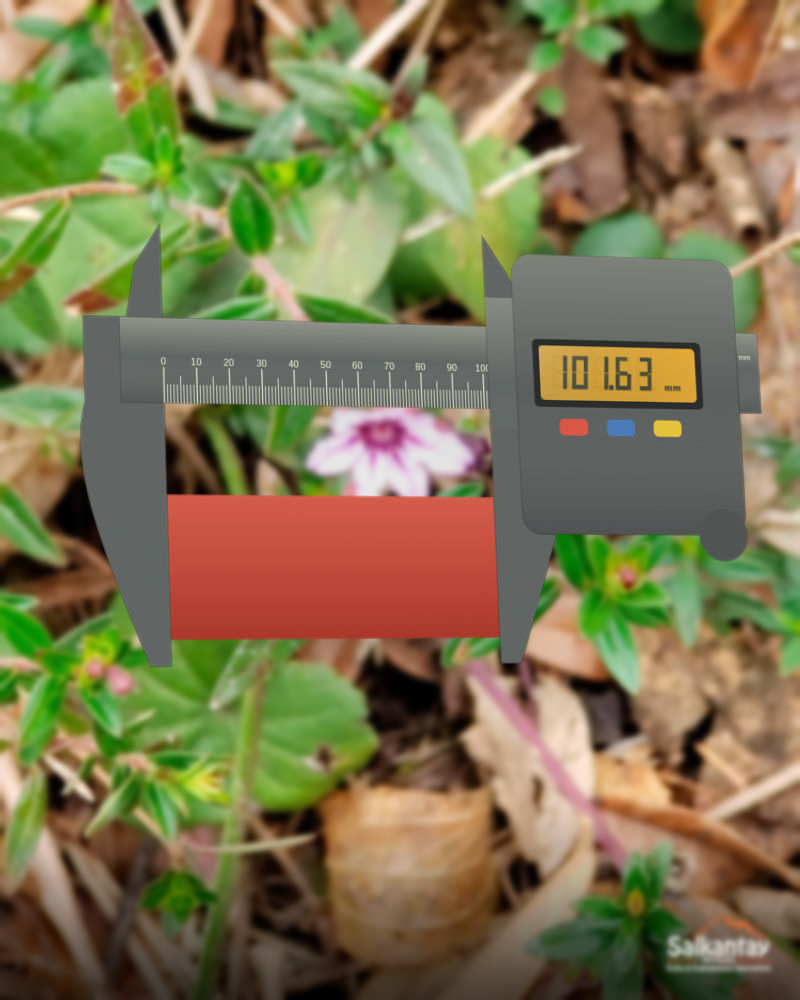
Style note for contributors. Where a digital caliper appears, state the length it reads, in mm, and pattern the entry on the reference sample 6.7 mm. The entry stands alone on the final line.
101.63 mm
